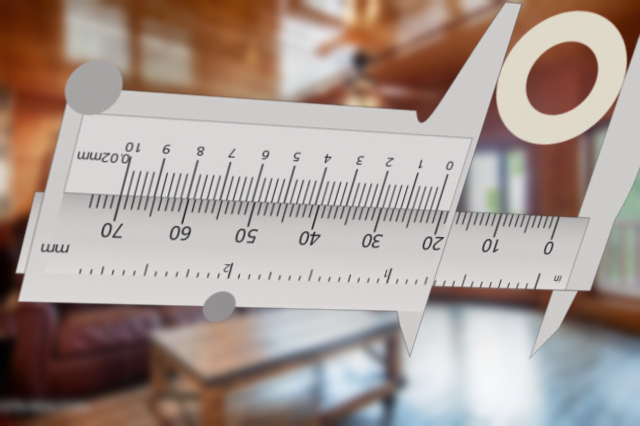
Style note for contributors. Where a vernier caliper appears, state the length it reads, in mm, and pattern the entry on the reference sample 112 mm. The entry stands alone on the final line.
21.0 mm
